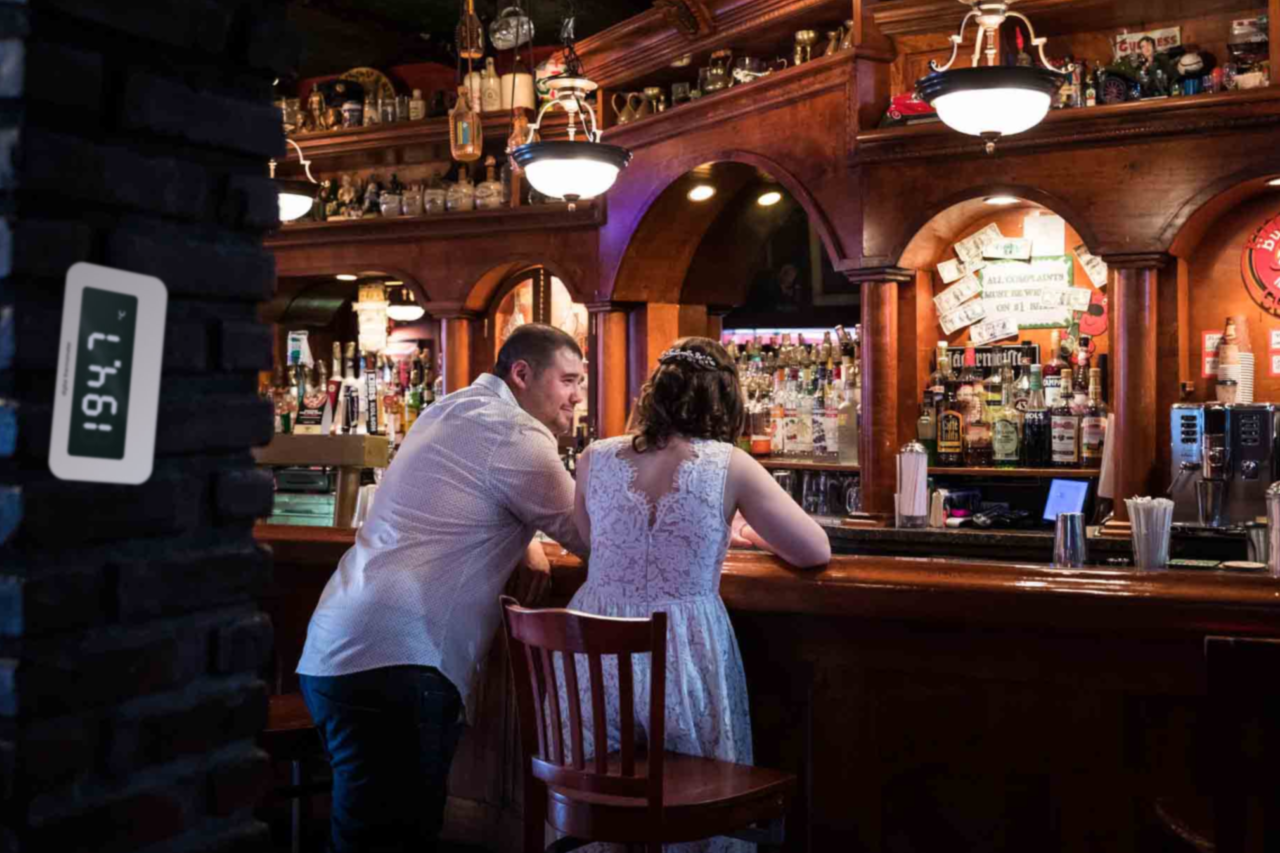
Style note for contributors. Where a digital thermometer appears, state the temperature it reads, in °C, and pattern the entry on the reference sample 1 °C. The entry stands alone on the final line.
194.7 °C
